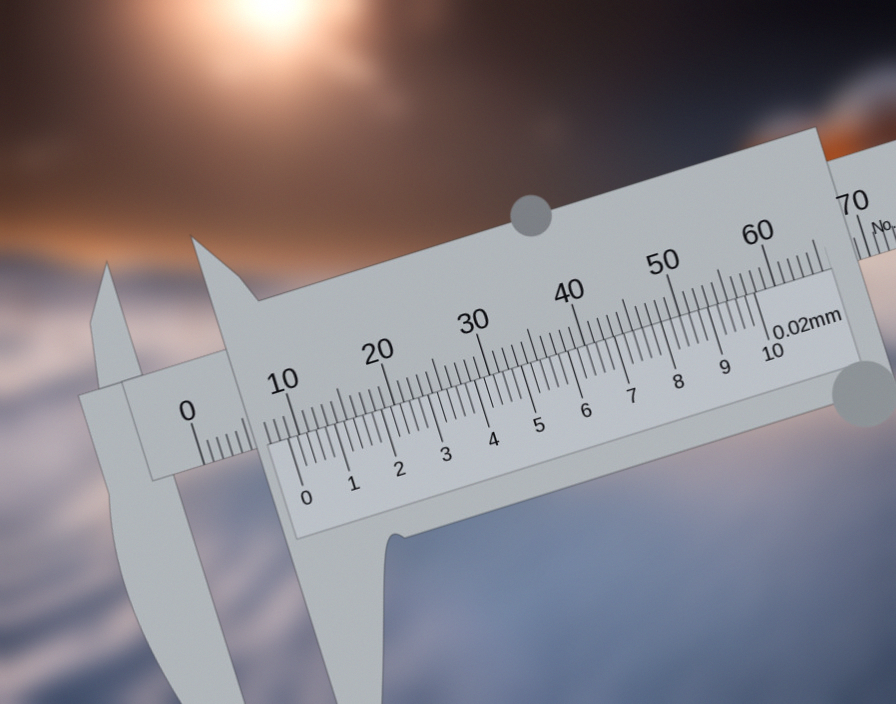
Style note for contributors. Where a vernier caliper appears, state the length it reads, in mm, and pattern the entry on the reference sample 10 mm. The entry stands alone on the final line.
8.8 mm
